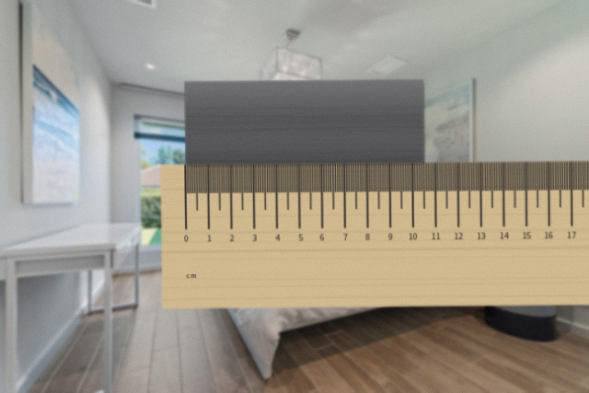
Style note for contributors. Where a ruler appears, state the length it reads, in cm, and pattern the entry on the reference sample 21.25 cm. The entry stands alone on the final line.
10.5 cm
